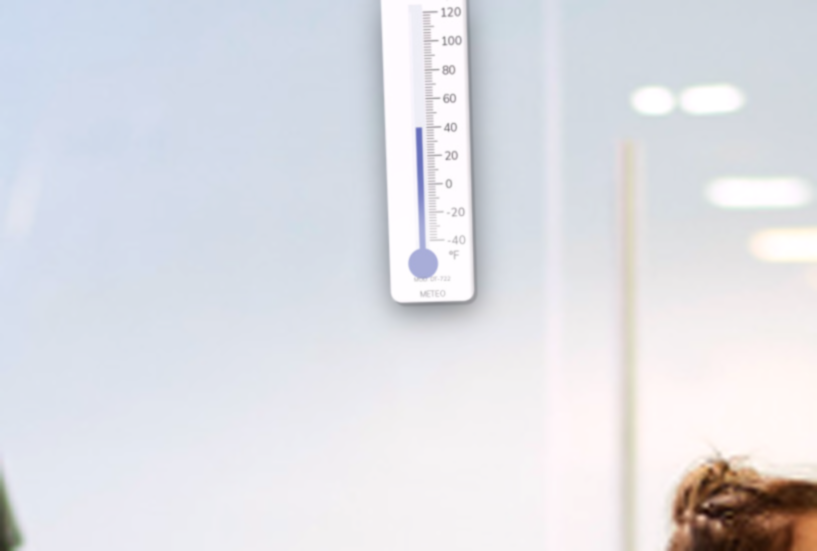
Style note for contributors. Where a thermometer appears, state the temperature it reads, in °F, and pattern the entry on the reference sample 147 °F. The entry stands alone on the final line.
40 °F
